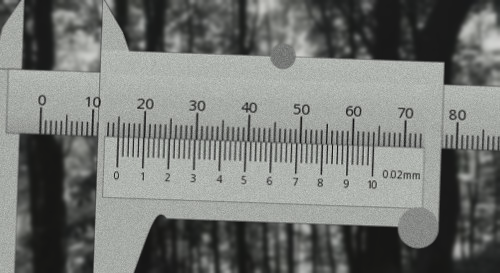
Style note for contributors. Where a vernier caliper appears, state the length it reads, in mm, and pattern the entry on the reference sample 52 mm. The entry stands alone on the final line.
15.0 mm
